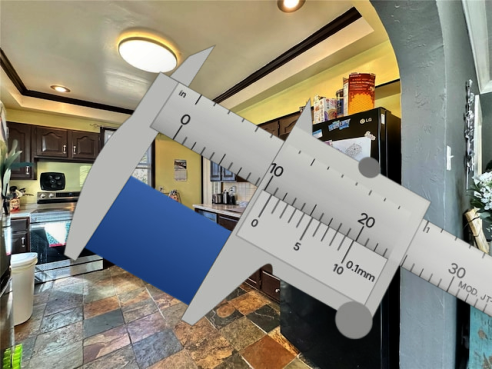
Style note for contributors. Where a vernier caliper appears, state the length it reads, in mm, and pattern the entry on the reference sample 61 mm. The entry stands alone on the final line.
10.8 mm
